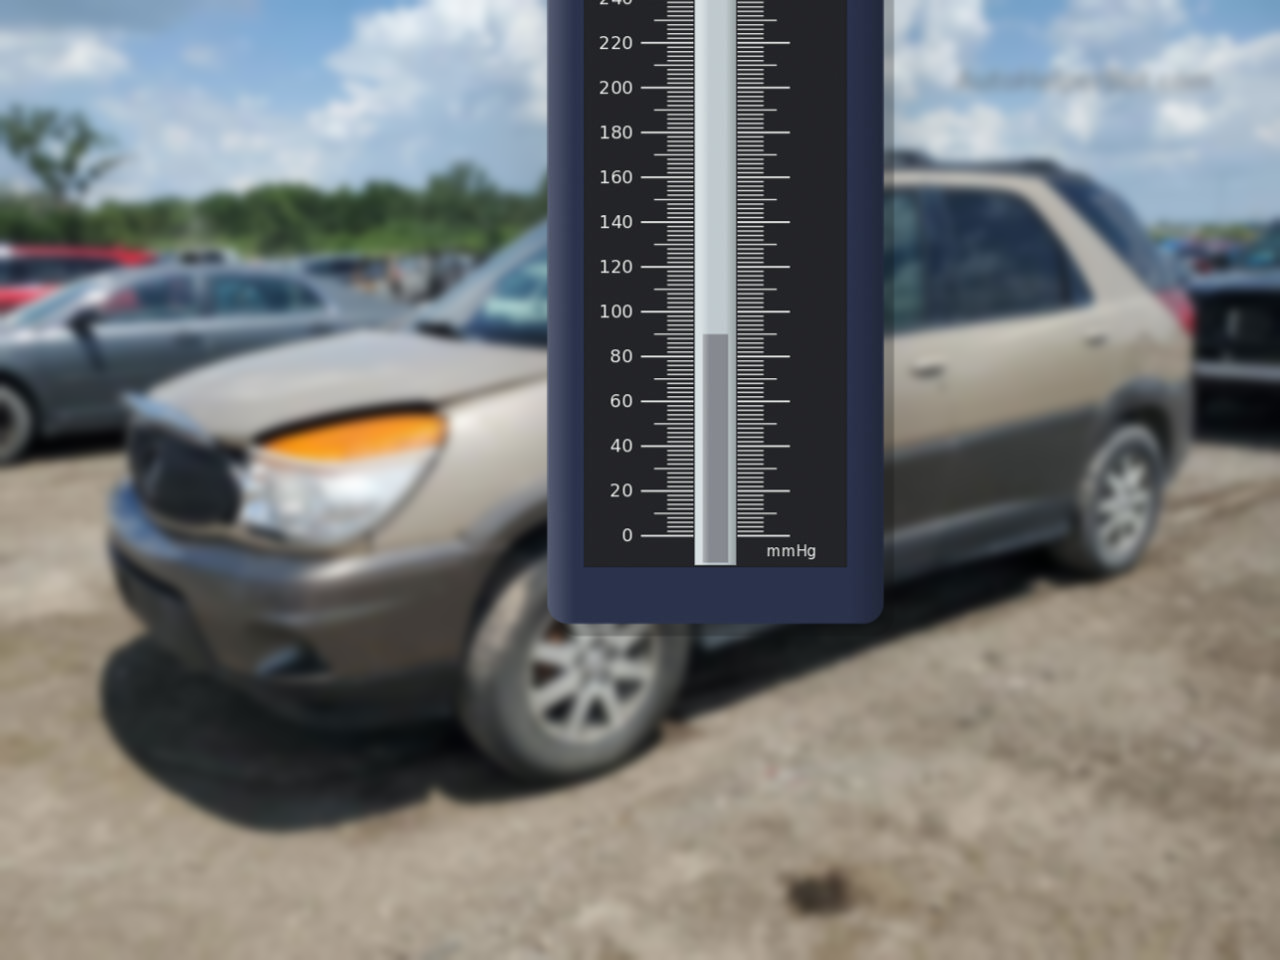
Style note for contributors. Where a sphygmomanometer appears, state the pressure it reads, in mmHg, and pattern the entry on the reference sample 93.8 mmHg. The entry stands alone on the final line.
90 mmHg
